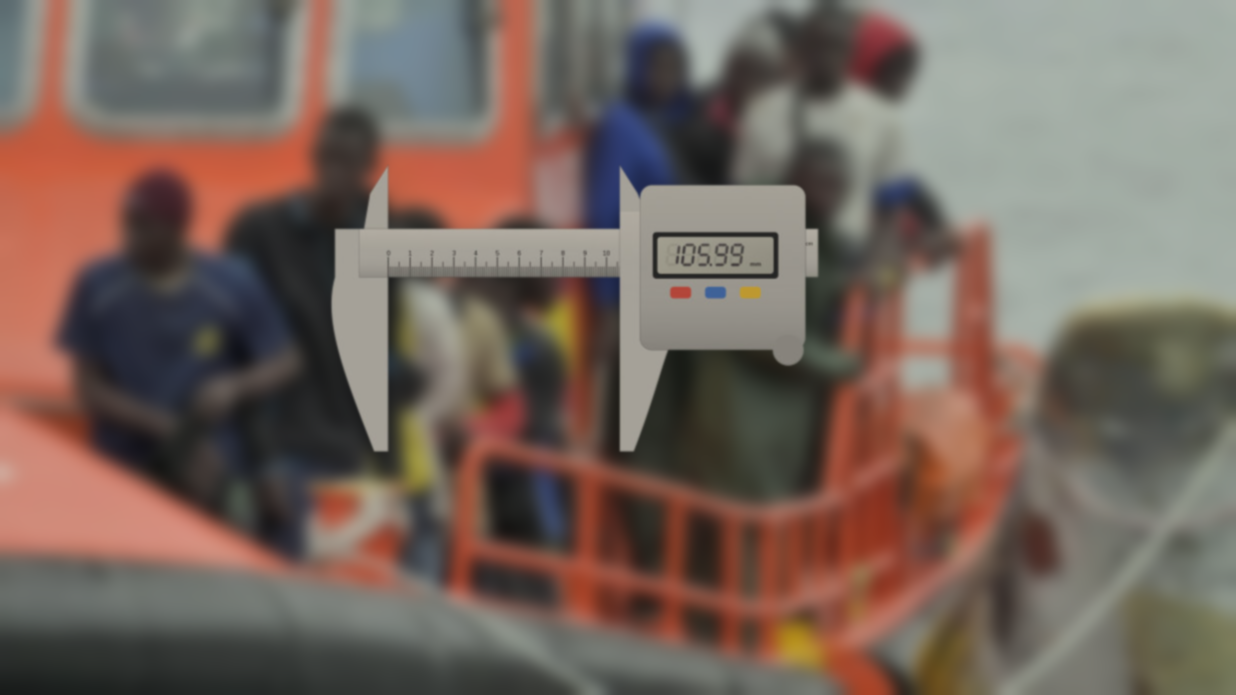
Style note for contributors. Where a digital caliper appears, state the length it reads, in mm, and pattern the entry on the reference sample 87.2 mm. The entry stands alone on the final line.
105.99 mm
